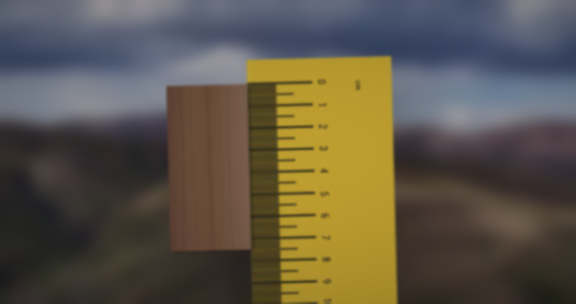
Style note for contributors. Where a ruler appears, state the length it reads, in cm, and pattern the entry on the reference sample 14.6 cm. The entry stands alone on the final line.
7.5 cm
